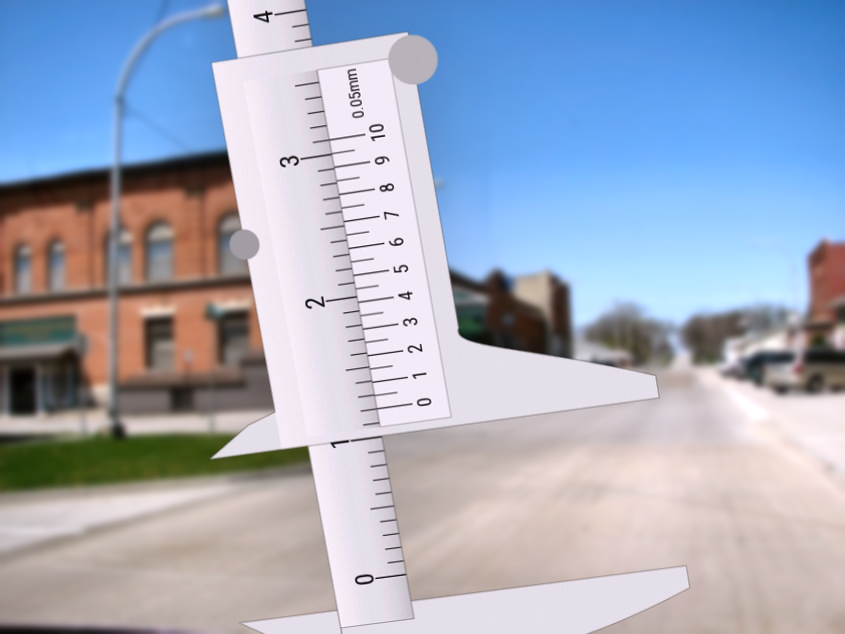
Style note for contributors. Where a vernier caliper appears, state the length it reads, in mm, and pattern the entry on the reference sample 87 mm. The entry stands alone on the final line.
12.0 mm
